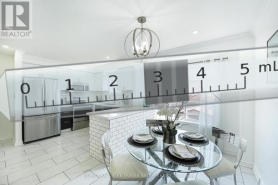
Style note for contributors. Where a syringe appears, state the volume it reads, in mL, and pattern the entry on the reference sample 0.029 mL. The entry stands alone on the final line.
2.7 mL
